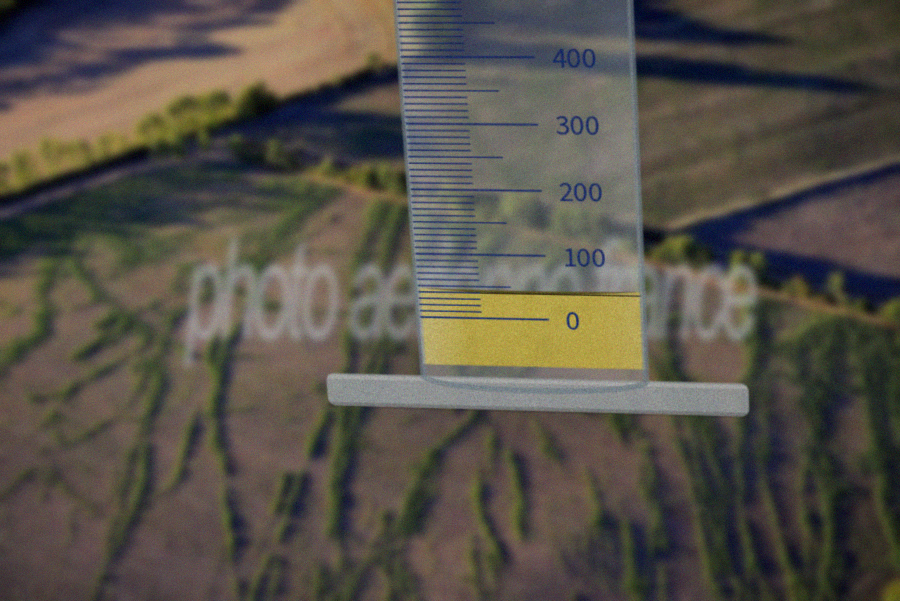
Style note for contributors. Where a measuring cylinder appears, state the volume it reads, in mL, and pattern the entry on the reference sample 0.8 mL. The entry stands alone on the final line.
40 mL
